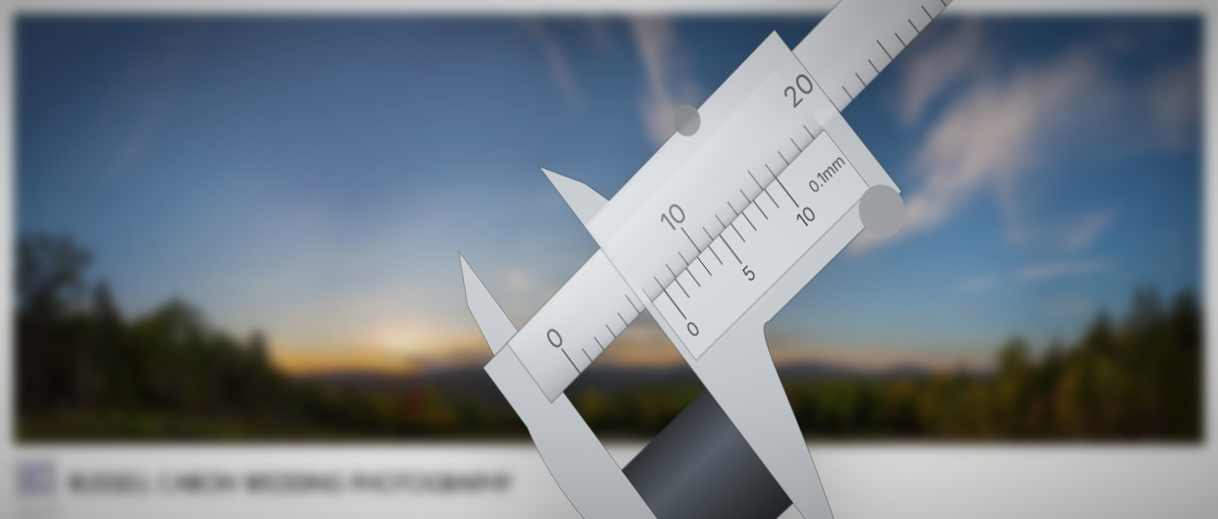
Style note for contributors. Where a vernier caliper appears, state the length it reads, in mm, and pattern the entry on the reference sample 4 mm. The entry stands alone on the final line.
7.0 mm
